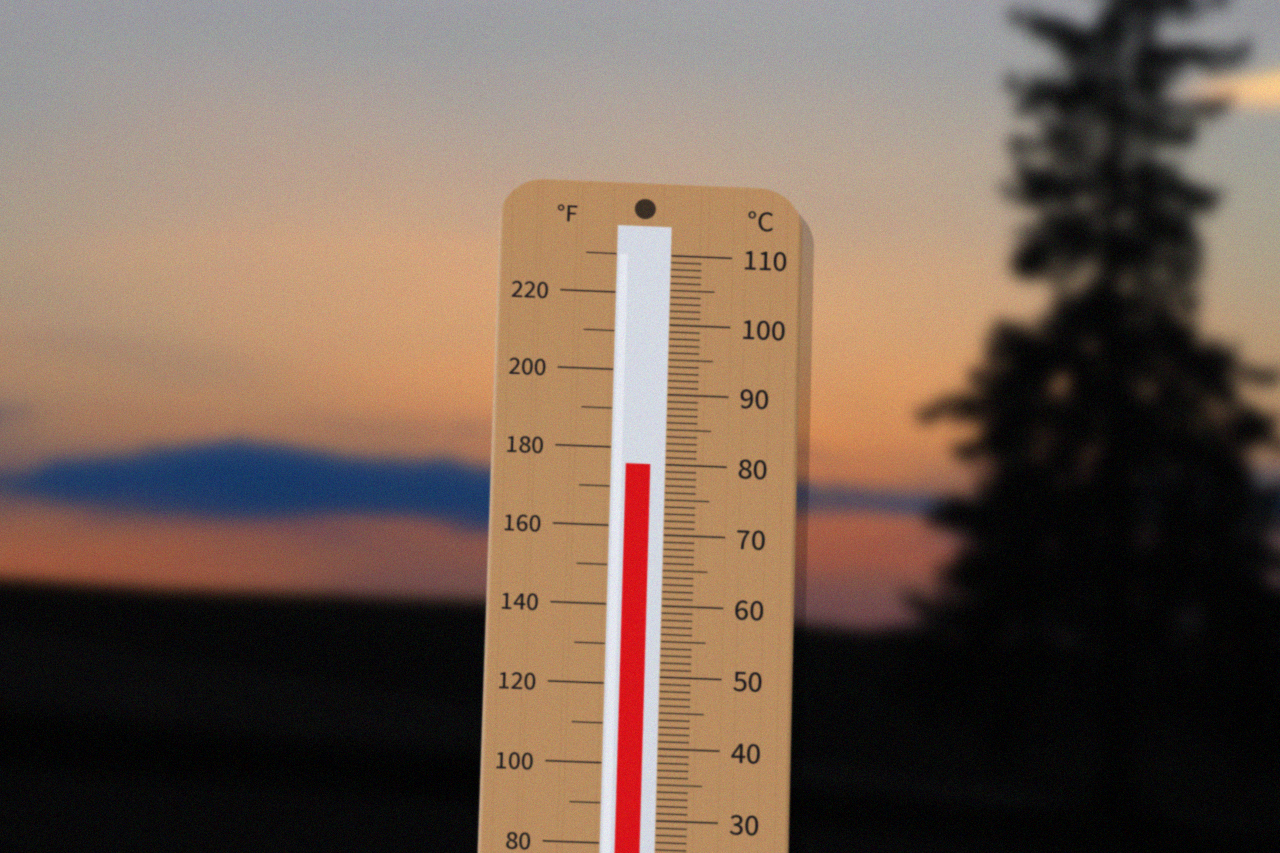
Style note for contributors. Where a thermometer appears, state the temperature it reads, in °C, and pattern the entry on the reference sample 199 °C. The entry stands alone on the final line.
80 °C
